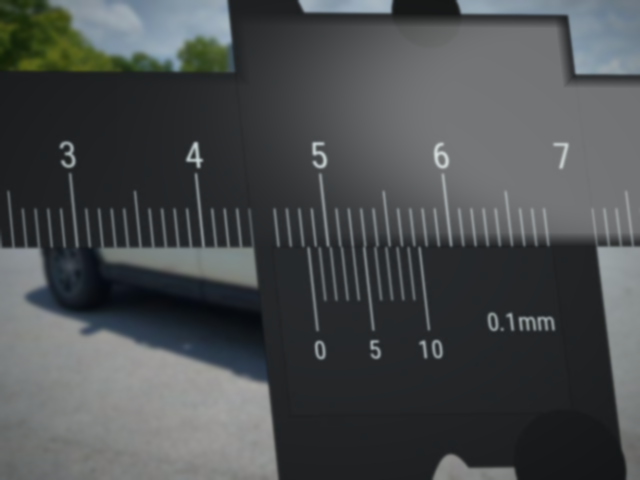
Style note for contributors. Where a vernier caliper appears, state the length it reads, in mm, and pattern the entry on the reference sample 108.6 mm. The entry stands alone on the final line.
48.4 mm
